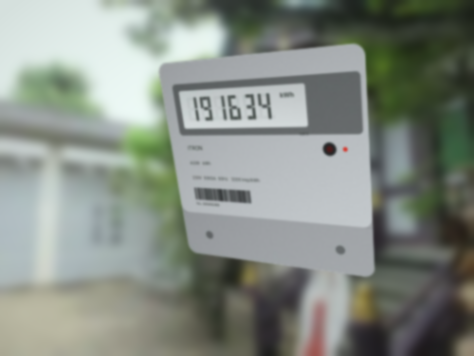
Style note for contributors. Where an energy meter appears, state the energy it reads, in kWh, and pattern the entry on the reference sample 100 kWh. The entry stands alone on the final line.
191634 kWh
